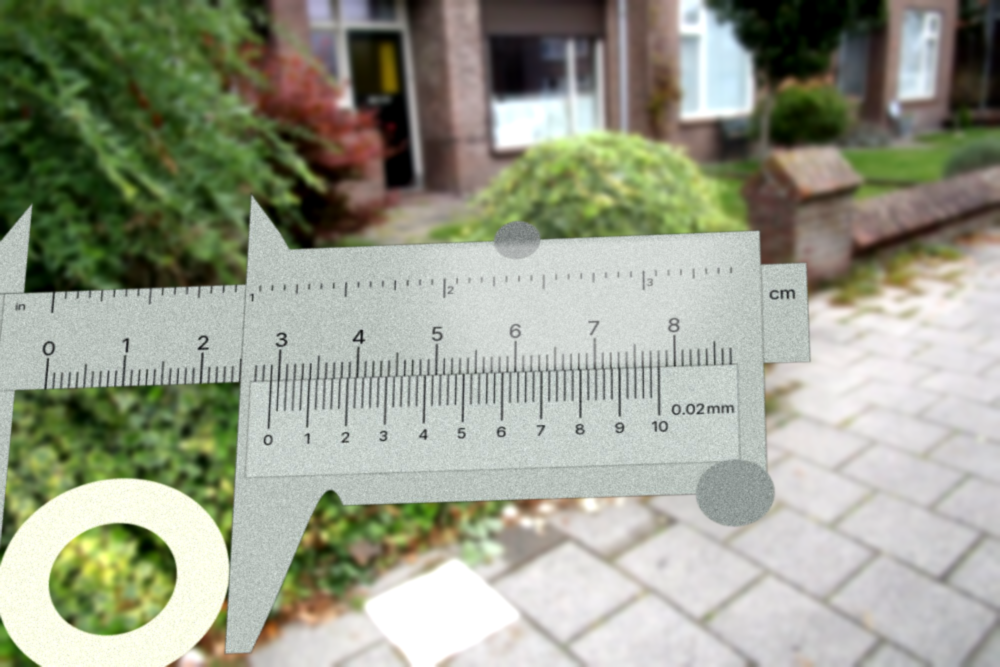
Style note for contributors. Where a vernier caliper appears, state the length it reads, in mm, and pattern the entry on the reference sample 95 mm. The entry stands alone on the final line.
29.0 mm
